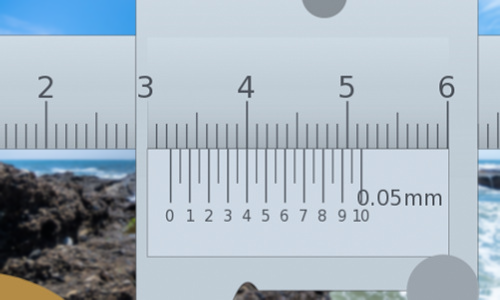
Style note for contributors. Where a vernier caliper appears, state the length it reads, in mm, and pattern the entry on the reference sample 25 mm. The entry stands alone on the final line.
32.4 mm
